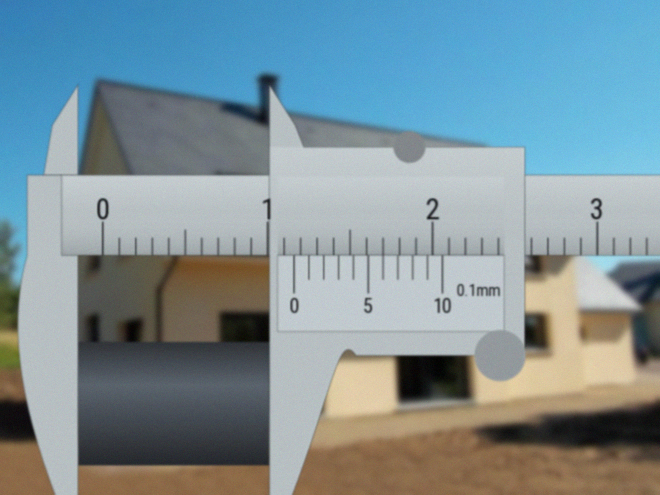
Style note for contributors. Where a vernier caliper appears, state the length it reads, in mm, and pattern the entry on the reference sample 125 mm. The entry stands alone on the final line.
11.6 mm
